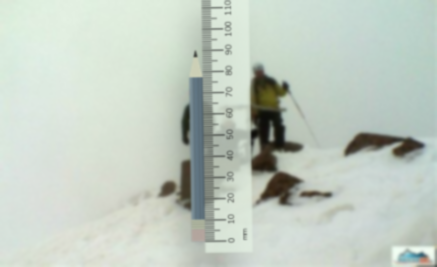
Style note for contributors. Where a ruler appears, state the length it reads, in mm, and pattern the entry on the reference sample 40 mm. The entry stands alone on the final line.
90 mm
